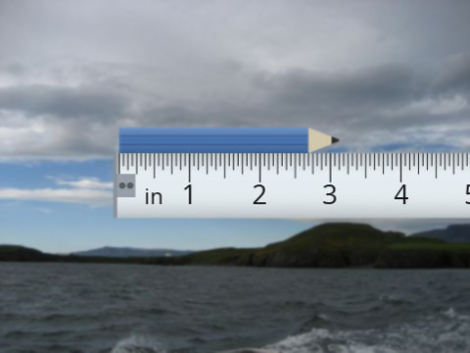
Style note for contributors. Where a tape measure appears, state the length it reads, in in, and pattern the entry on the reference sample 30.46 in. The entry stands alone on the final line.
3.125 in
